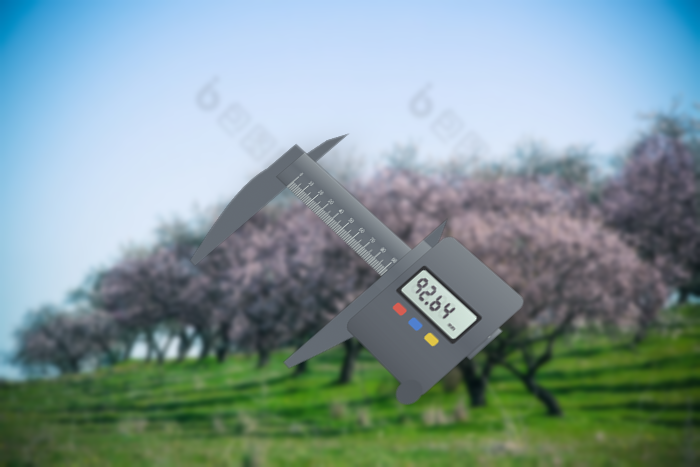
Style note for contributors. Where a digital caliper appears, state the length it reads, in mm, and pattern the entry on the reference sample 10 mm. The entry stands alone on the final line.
92.64 mm
